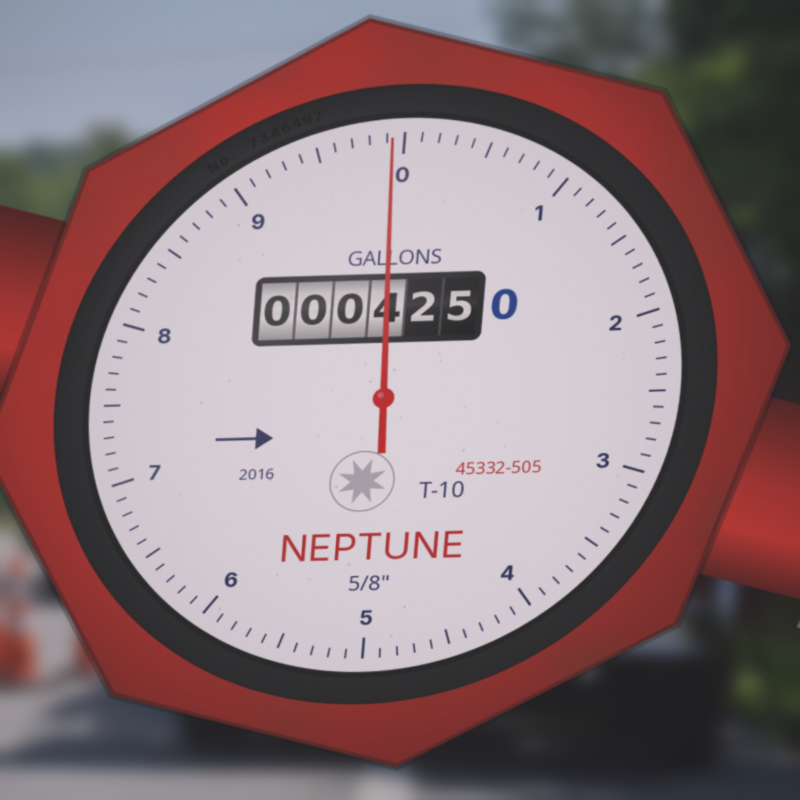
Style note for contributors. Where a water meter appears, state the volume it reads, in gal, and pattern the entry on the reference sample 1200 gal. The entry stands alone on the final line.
4249.9 gal
